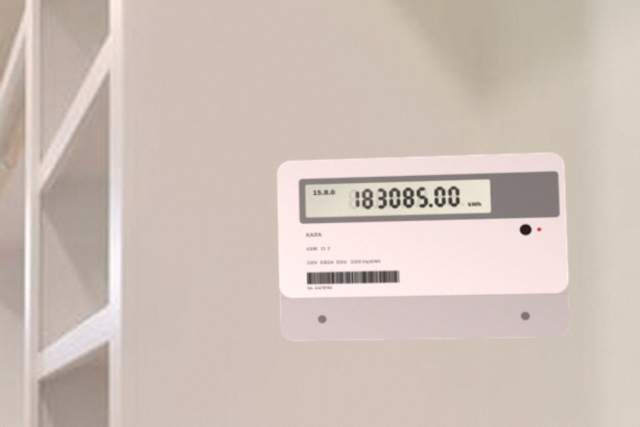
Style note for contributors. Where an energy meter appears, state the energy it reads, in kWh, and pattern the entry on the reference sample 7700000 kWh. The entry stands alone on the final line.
183085.00 kWh
